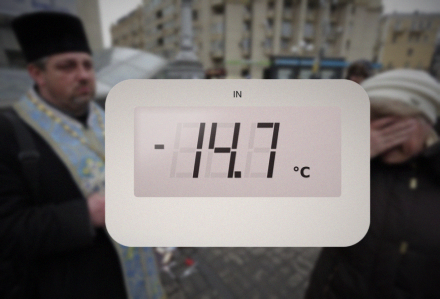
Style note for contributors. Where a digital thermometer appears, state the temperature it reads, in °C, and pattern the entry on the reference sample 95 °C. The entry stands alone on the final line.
-14.7 °C
